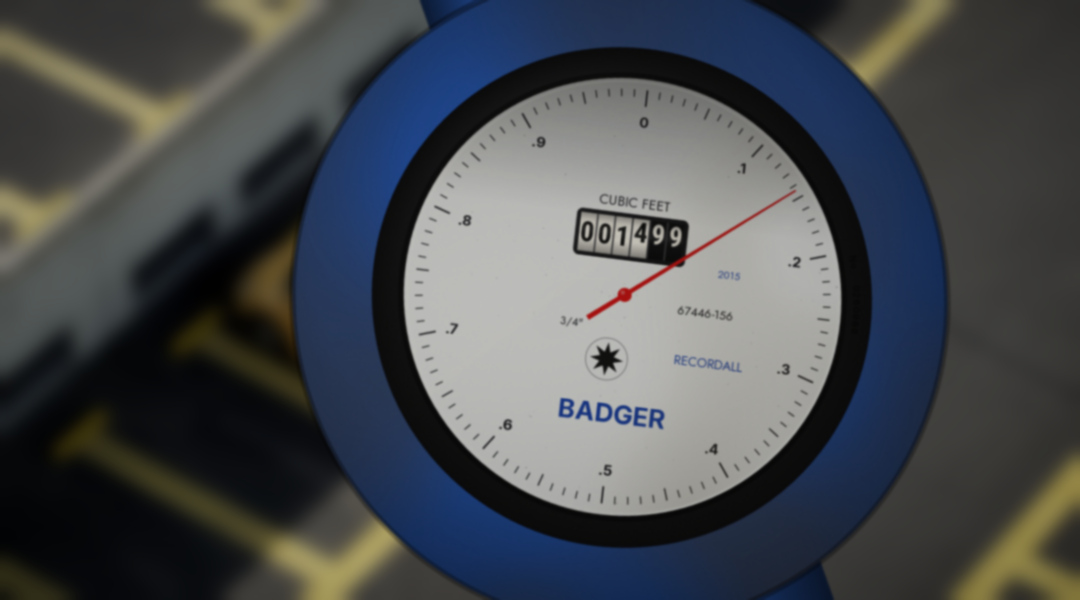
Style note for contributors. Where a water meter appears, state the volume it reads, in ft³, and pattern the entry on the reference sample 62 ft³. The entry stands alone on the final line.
1499.14 ft³
